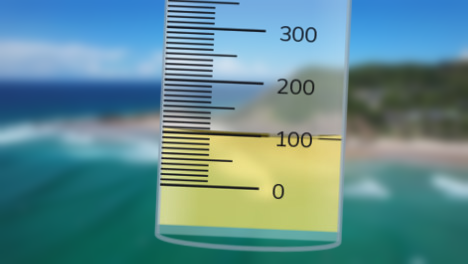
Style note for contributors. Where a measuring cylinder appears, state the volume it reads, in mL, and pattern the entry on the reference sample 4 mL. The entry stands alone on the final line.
100 mL
